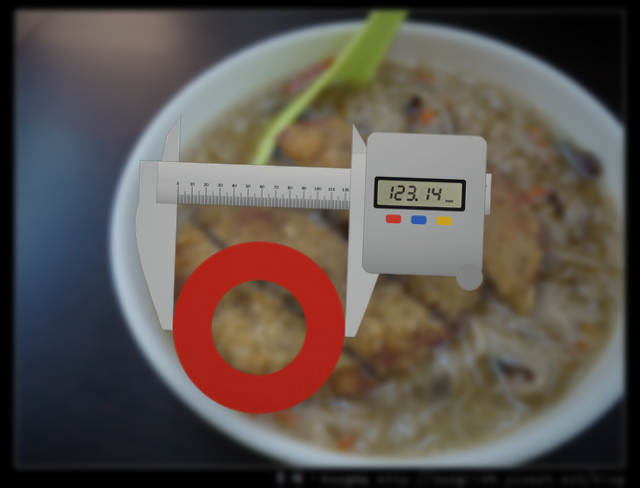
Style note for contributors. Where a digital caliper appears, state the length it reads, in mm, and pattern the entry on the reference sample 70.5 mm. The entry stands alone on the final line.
123.14 mm
